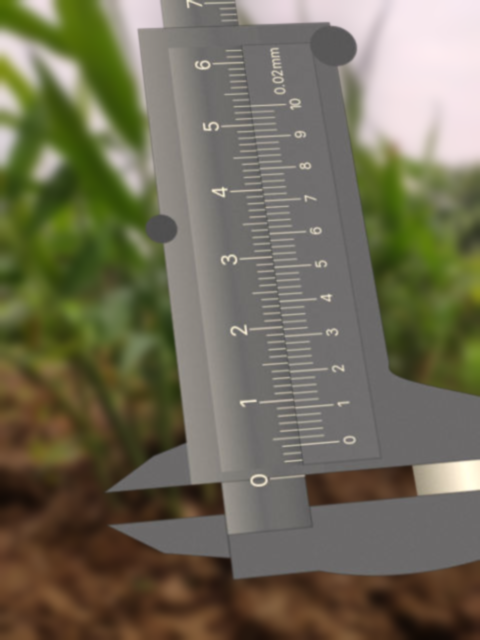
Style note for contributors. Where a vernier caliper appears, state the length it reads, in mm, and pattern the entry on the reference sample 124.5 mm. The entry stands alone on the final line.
4.0 mm
